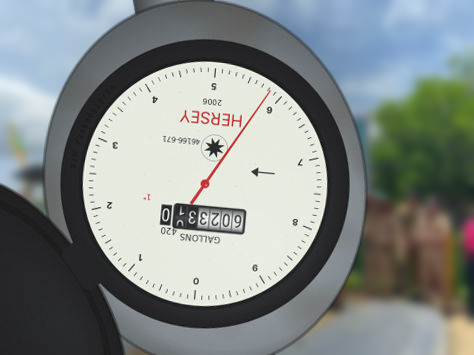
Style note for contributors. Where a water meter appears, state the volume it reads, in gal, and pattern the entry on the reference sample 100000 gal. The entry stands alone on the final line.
6023305.8 gal
